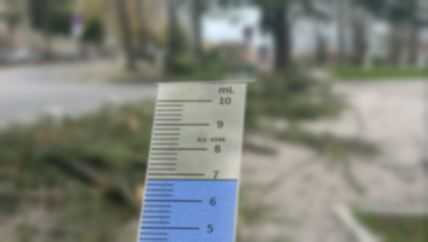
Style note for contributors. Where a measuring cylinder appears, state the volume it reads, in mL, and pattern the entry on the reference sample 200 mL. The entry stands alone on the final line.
6.8 mL
